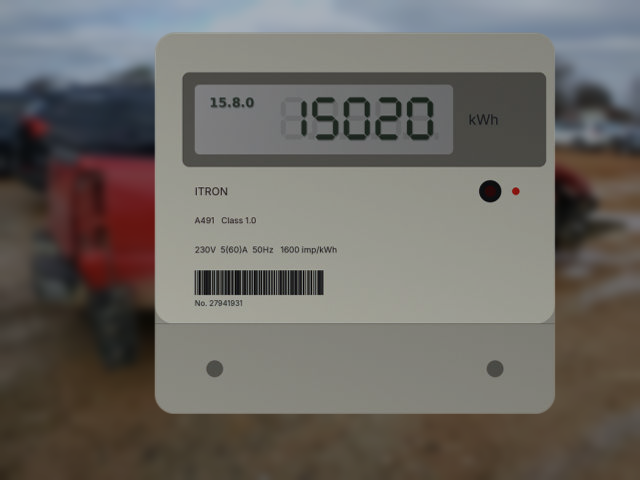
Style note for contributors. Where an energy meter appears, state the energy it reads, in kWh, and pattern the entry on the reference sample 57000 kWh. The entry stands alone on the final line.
15020 kWh
